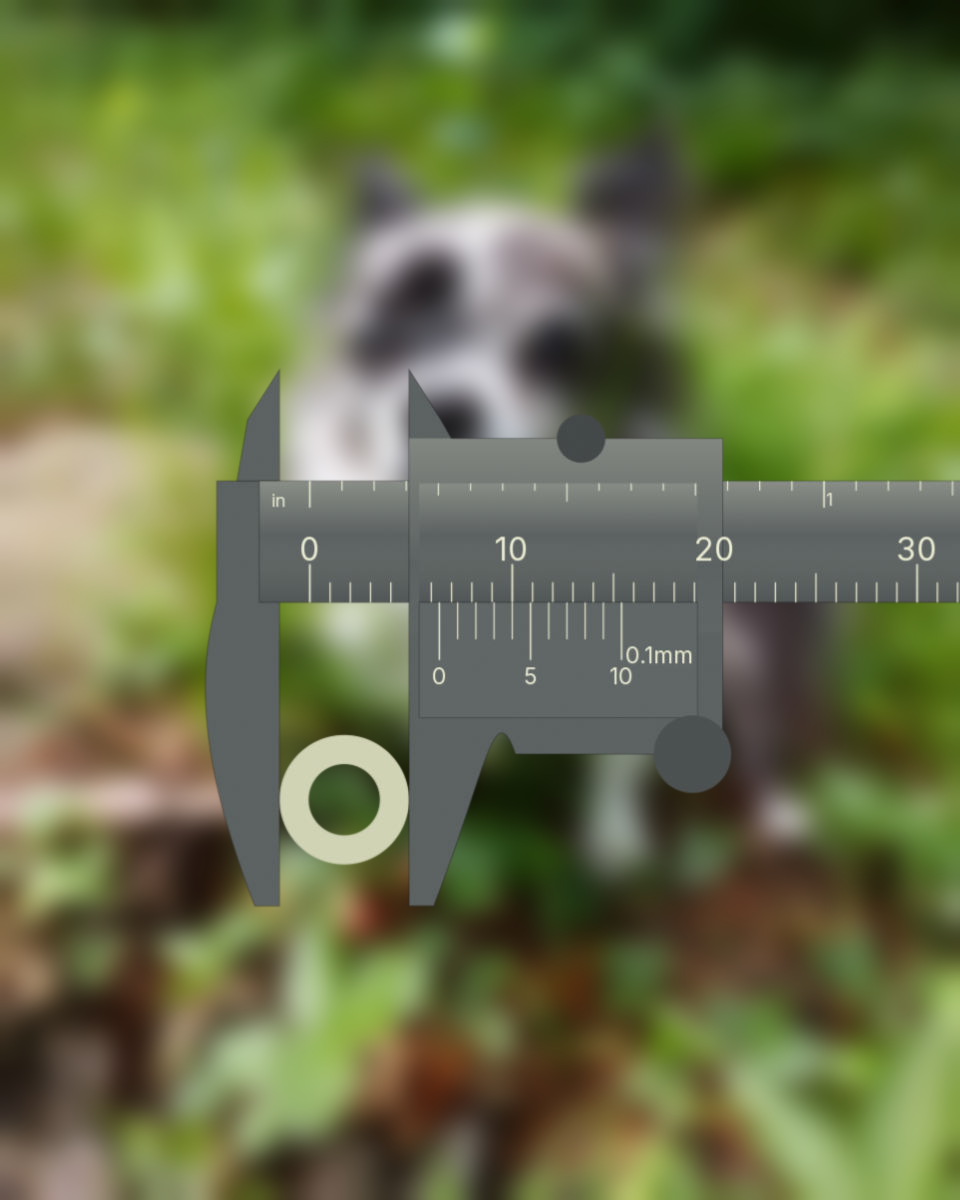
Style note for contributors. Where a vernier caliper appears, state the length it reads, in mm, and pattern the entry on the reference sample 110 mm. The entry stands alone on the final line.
6.4 mm
